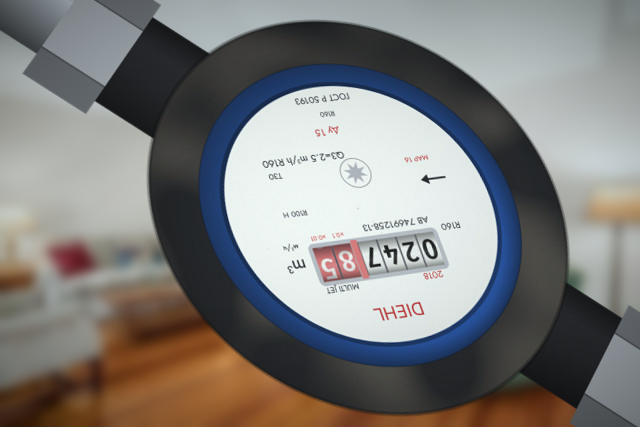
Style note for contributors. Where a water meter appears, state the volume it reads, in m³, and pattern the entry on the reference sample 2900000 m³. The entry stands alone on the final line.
247.85 m³
